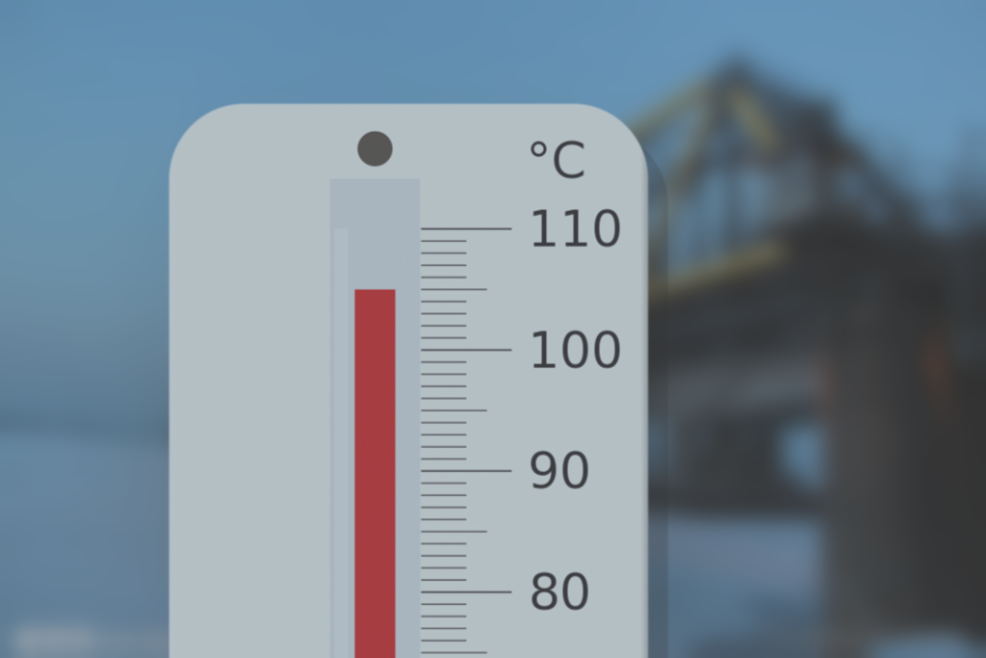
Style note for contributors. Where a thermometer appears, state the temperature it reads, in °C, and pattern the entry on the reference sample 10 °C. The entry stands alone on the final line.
105 °C
